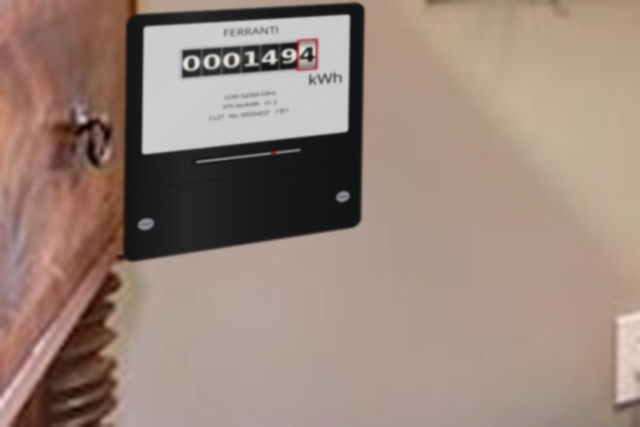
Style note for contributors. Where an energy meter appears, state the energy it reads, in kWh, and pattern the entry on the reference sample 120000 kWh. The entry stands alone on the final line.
149.4 kWh
